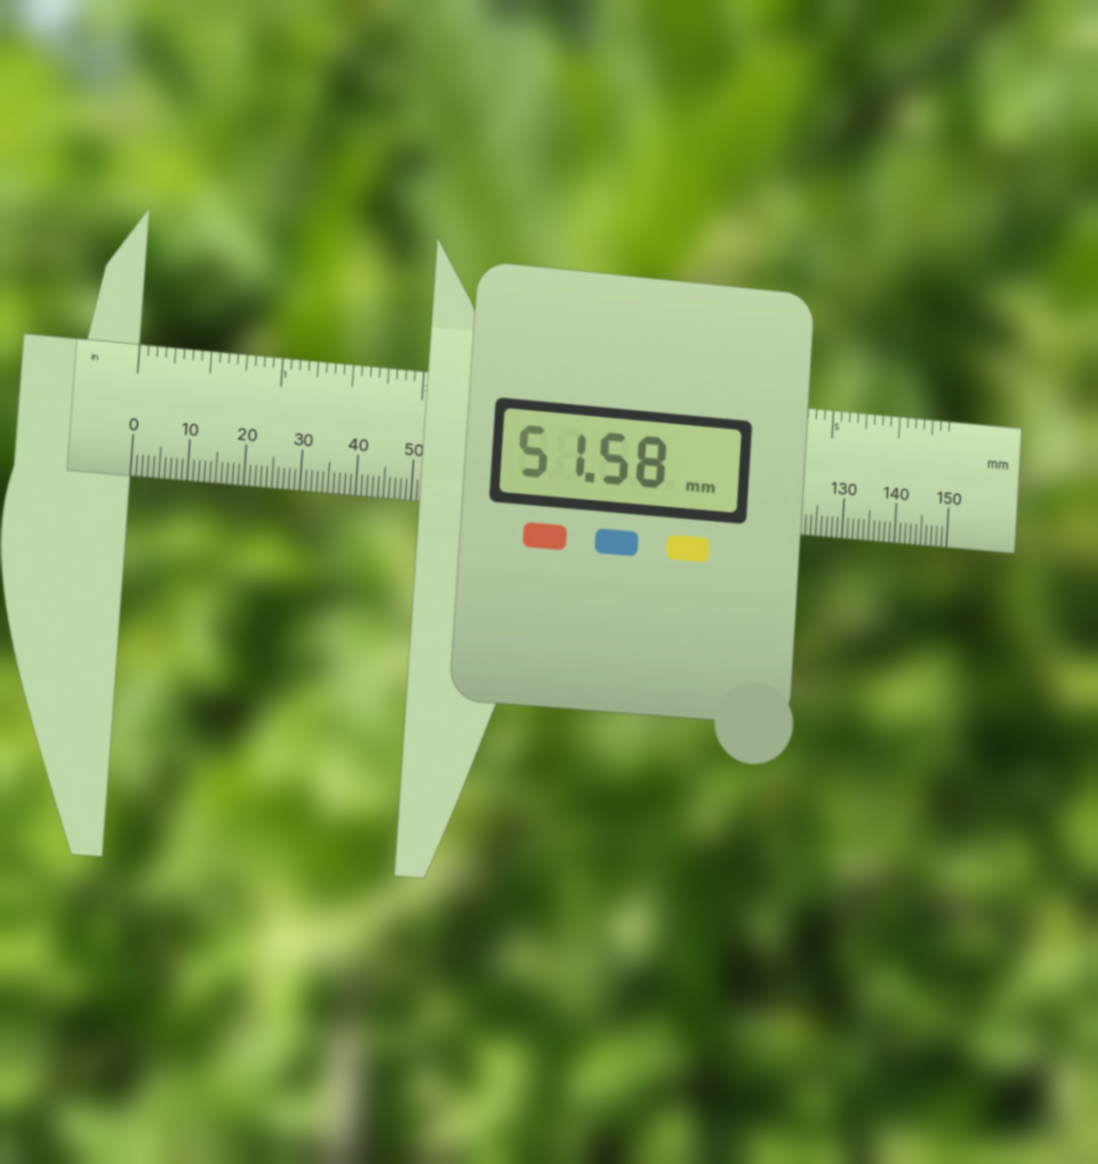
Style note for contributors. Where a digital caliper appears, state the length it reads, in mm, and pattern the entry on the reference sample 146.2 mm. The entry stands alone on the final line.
51.58 mm
